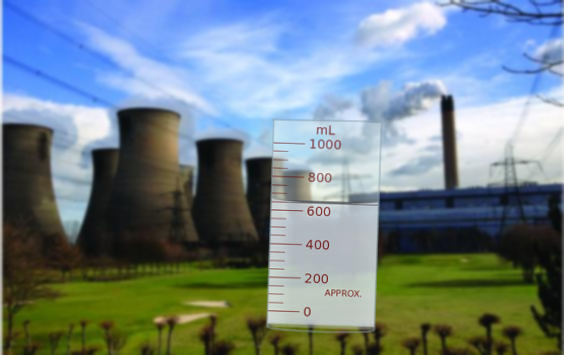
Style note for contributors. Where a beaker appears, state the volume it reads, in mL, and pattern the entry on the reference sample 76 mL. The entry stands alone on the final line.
650 mL
